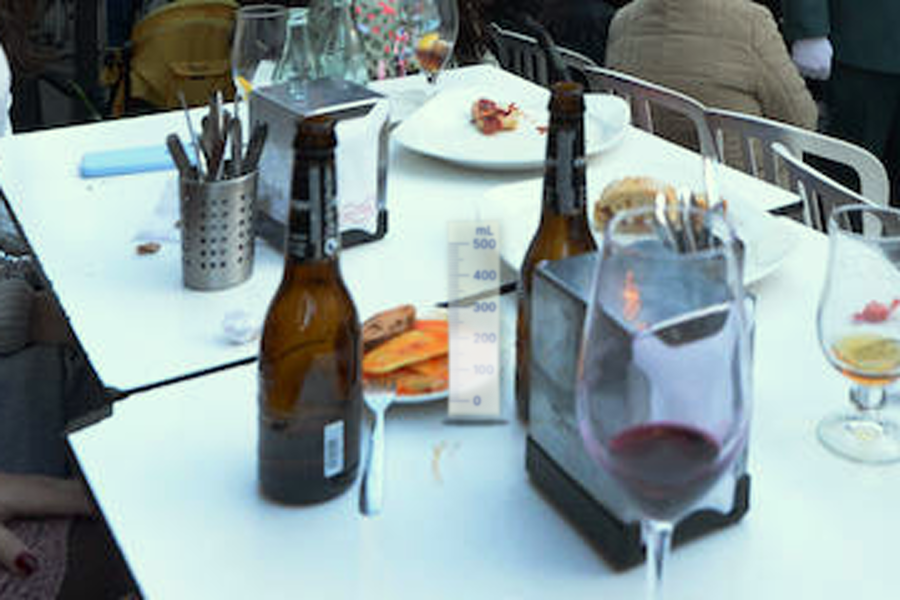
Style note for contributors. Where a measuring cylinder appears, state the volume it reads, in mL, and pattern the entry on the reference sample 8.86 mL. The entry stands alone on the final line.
300 mL
